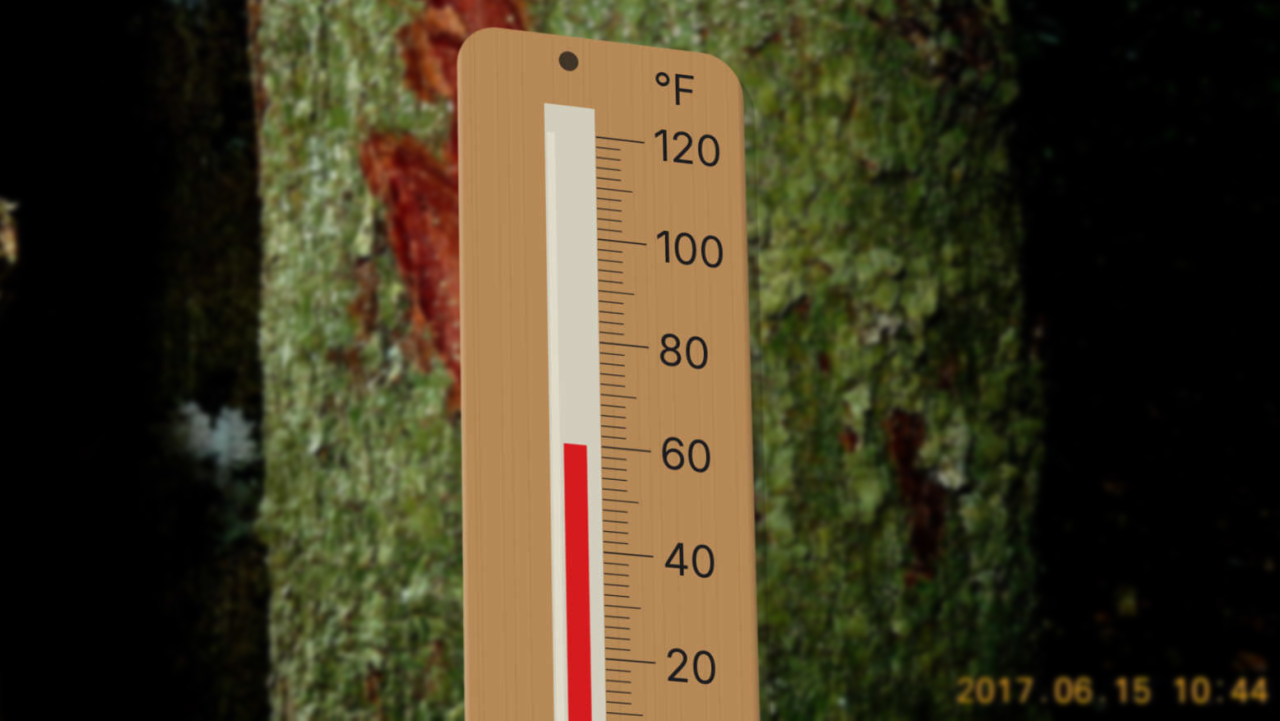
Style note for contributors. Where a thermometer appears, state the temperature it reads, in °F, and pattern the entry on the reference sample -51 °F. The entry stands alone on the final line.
60 °F
